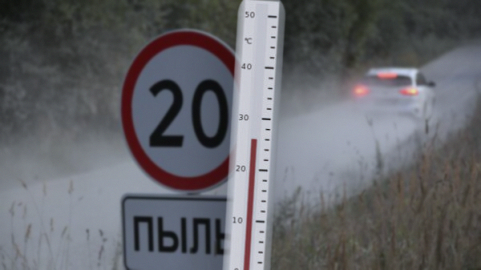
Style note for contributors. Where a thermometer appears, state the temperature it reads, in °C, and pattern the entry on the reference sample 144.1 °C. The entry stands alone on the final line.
26 °C
